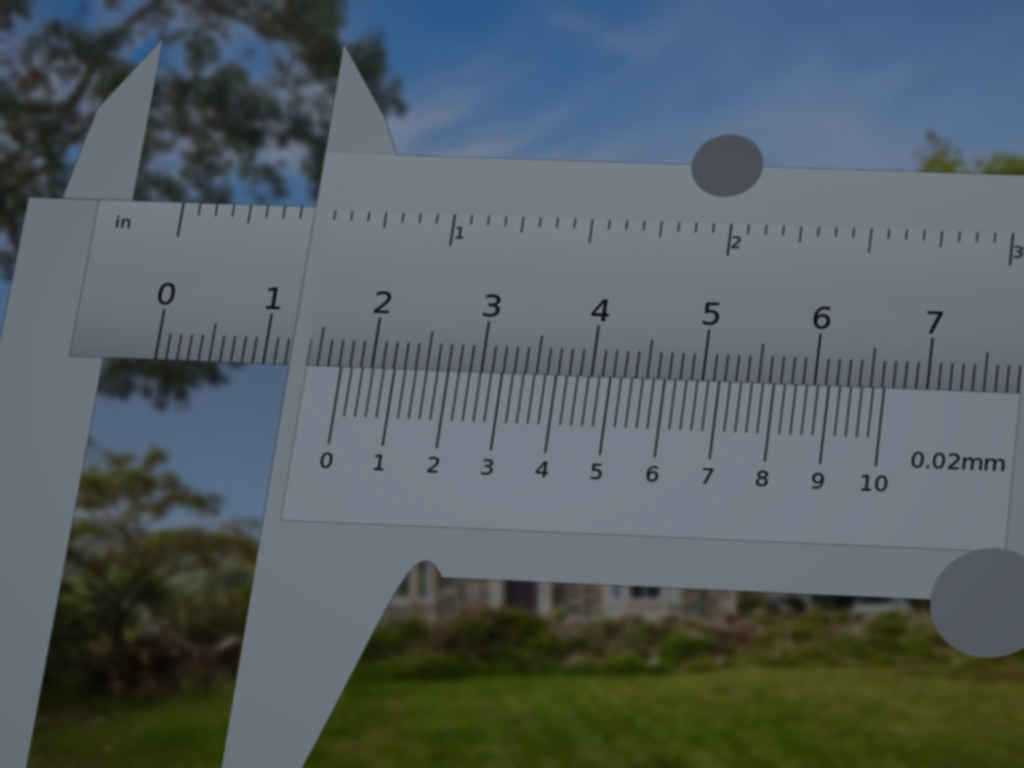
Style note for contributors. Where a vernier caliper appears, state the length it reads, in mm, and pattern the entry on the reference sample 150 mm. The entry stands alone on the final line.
17.2 mm
